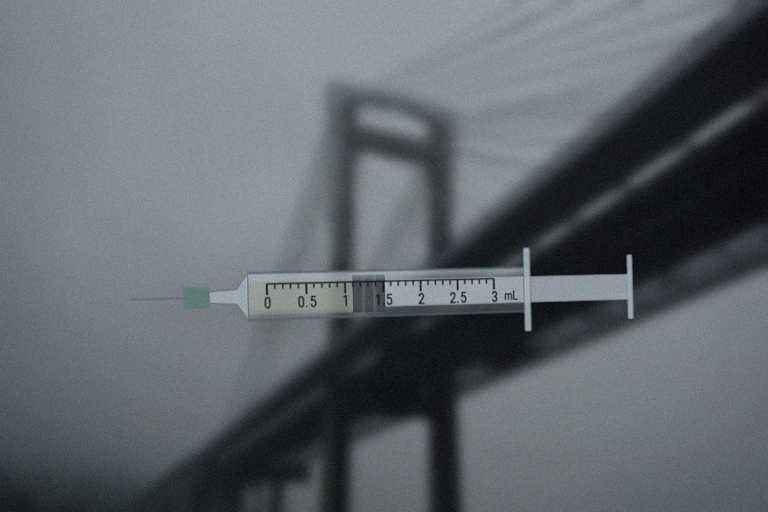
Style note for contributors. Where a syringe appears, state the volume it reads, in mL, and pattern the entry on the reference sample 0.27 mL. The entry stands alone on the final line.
1.1 mL
